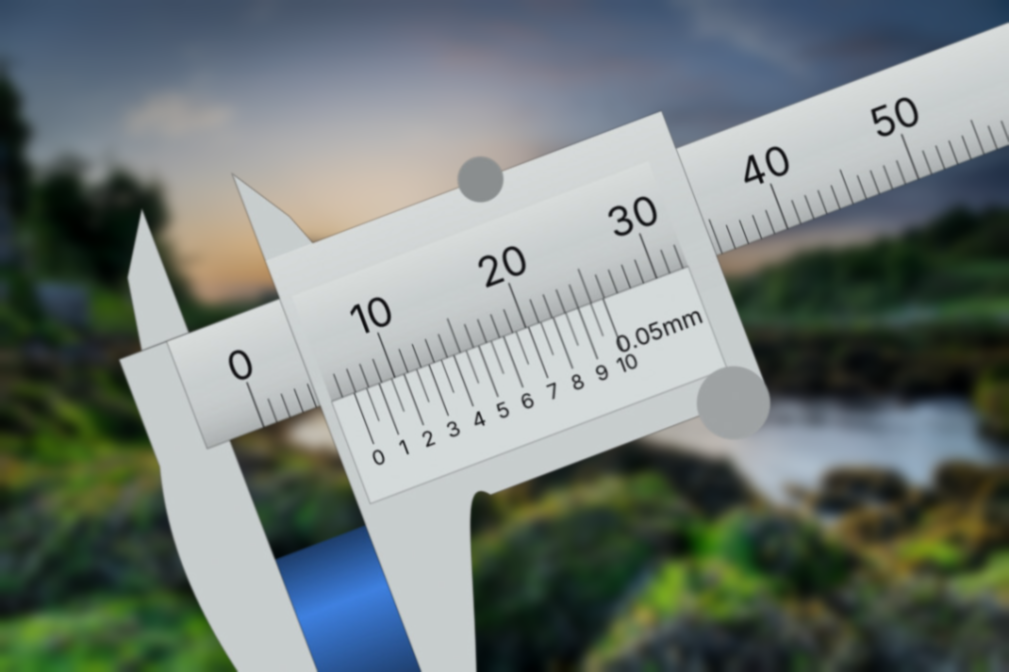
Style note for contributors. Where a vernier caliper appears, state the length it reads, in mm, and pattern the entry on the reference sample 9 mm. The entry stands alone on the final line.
6.9 mm
